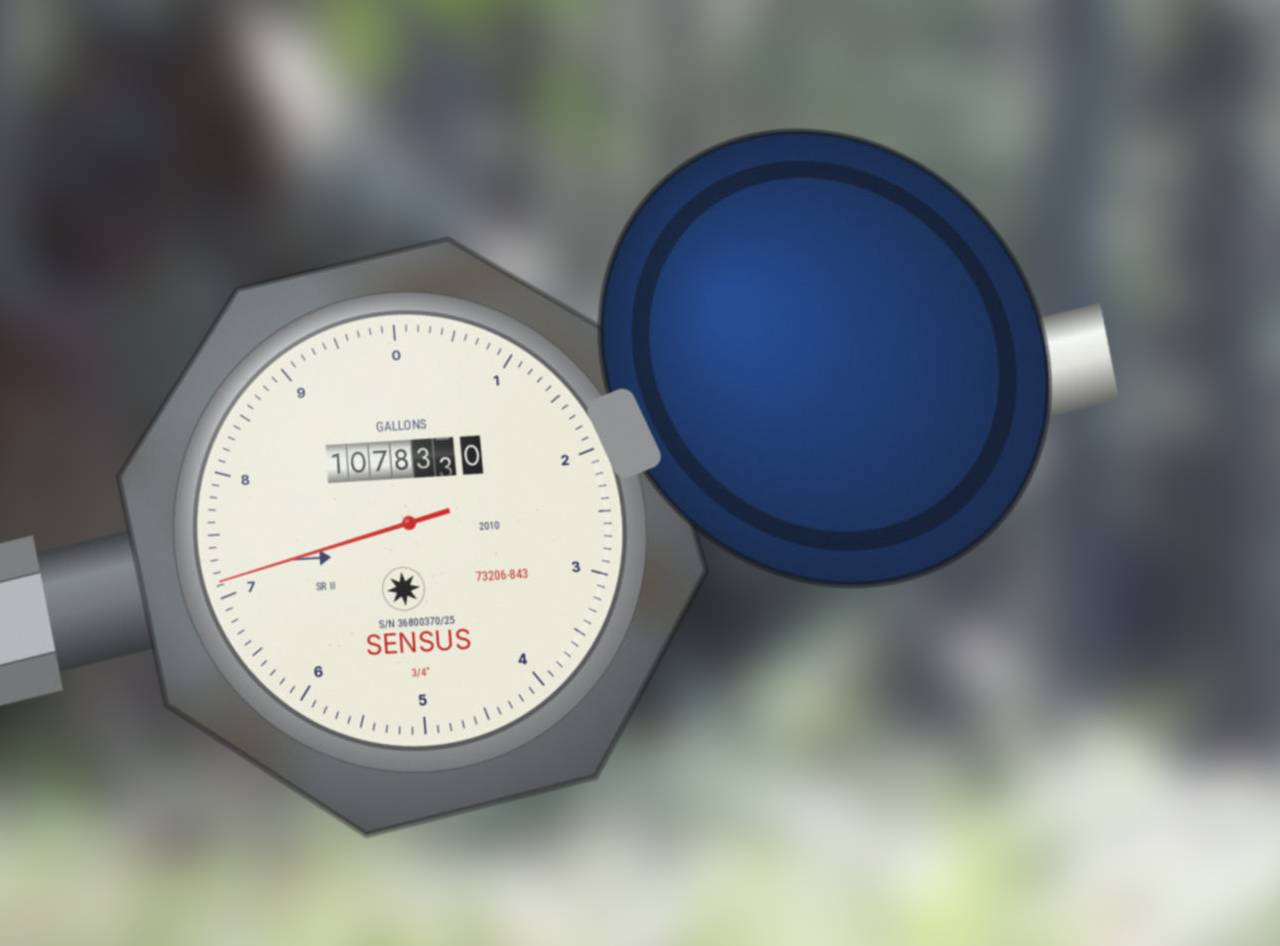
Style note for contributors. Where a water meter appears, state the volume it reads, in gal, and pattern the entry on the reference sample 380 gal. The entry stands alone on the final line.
1078327.1 gal
